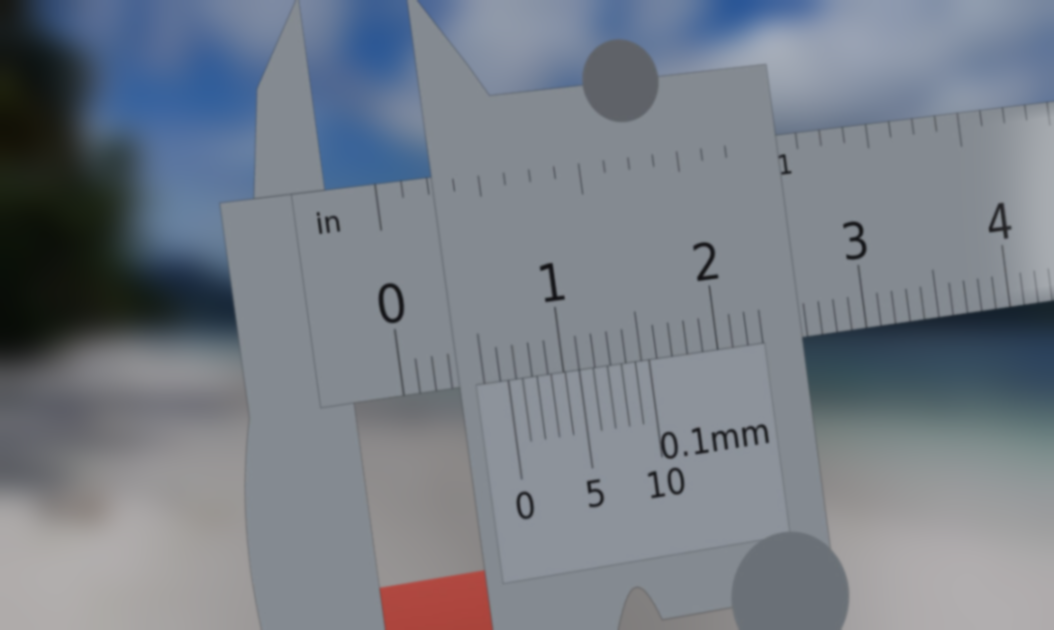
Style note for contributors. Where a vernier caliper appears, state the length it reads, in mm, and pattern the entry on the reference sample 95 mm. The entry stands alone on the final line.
6.5 mm
